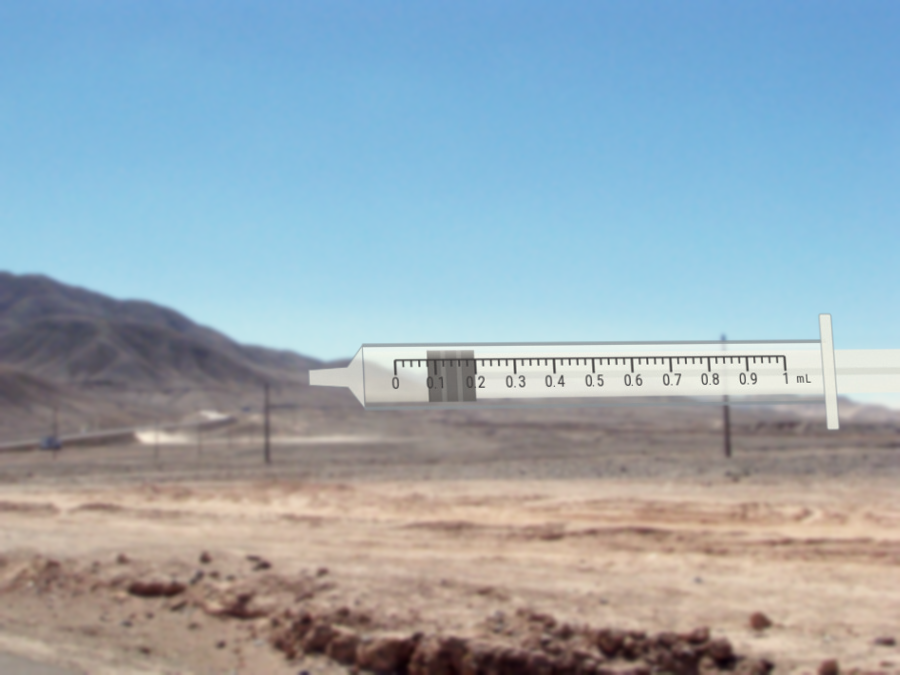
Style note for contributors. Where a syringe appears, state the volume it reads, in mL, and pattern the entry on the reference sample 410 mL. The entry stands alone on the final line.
0.08 mL
